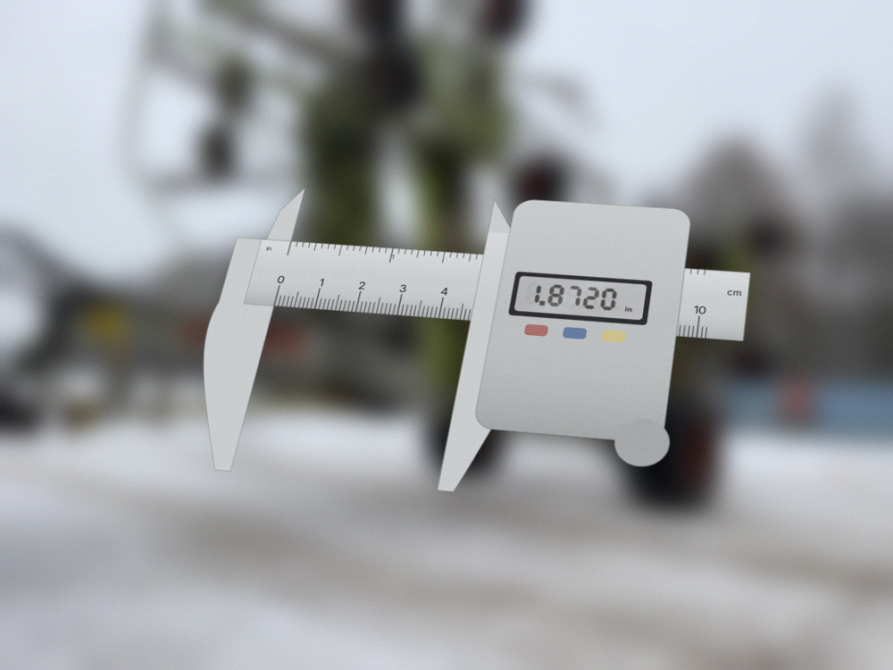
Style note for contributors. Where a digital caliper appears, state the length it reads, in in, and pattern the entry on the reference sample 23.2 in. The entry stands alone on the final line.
1.8720 in
